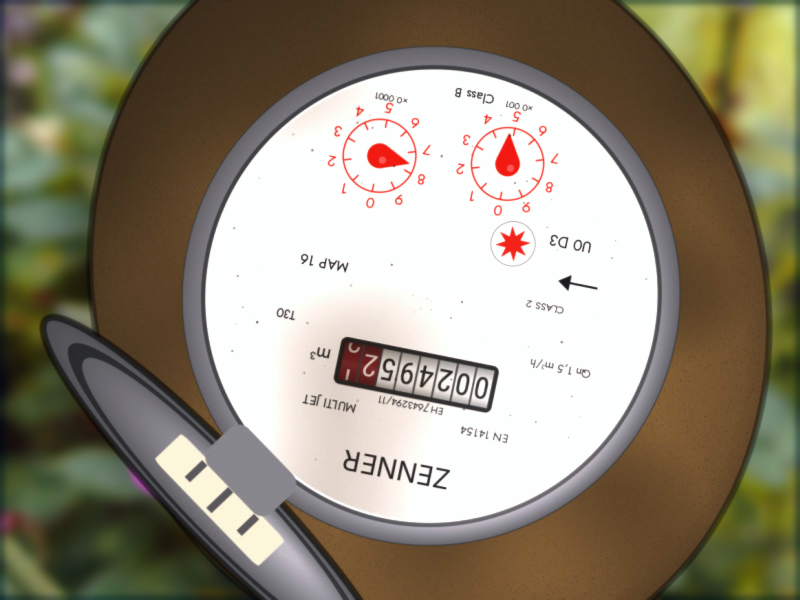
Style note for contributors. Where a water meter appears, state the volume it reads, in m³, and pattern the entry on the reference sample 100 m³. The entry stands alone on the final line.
2495.2147 m³
